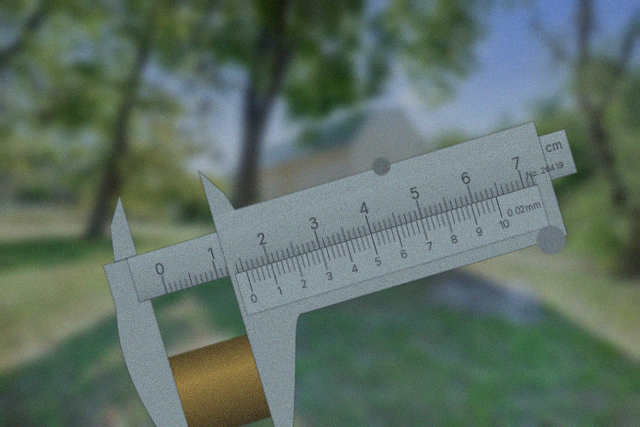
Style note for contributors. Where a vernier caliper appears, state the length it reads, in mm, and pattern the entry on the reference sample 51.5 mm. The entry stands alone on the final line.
15.5 mm
